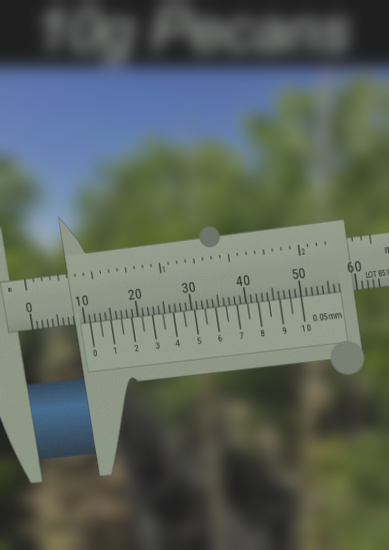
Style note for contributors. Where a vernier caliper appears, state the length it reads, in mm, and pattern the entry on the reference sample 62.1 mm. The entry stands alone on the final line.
11.0 mm
